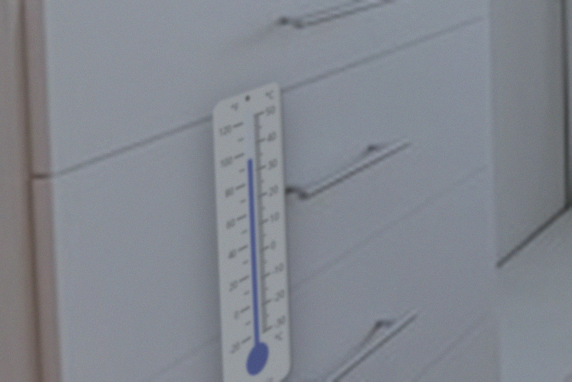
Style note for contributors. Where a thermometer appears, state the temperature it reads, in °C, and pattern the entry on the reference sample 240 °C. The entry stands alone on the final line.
35 °C
